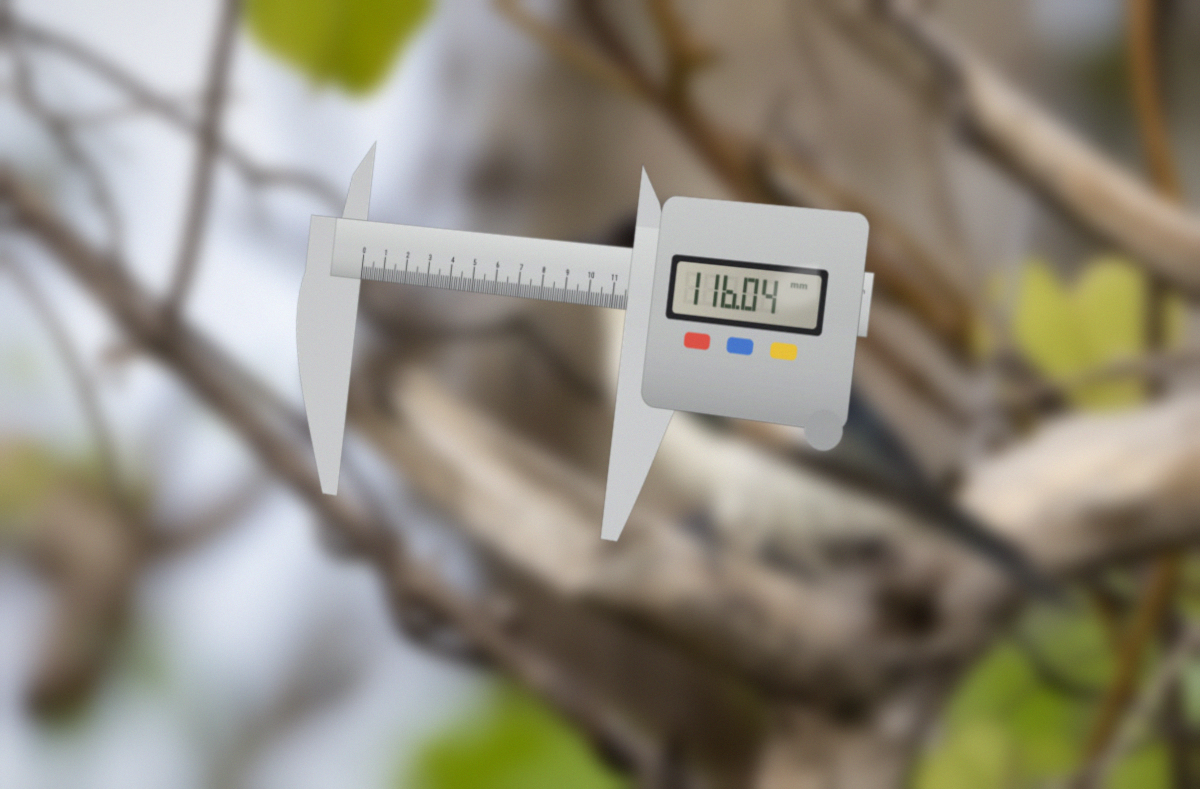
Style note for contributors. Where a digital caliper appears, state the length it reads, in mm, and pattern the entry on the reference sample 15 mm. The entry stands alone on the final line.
116.04 mm
